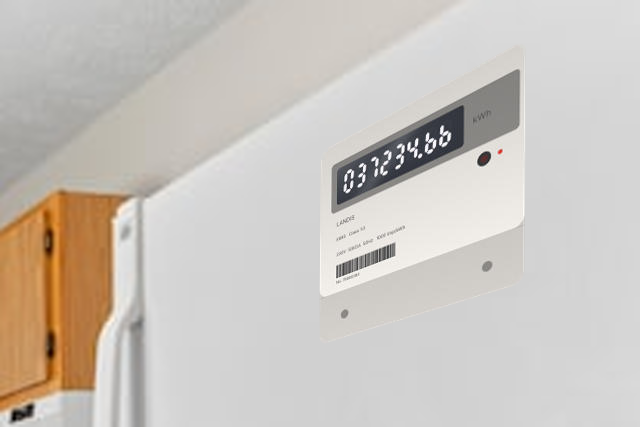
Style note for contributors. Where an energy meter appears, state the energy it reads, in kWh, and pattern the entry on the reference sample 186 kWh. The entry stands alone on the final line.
37234.66 kWh
